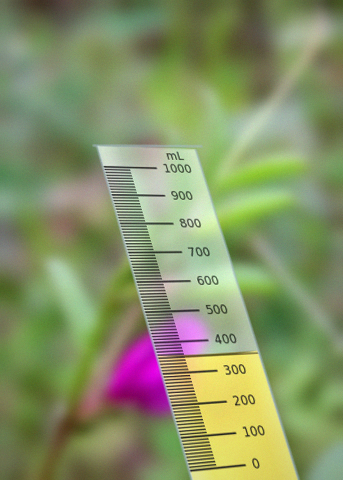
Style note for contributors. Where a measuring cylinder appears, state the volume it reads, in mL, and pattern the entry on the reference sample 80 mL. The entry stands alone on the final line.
350 mL
